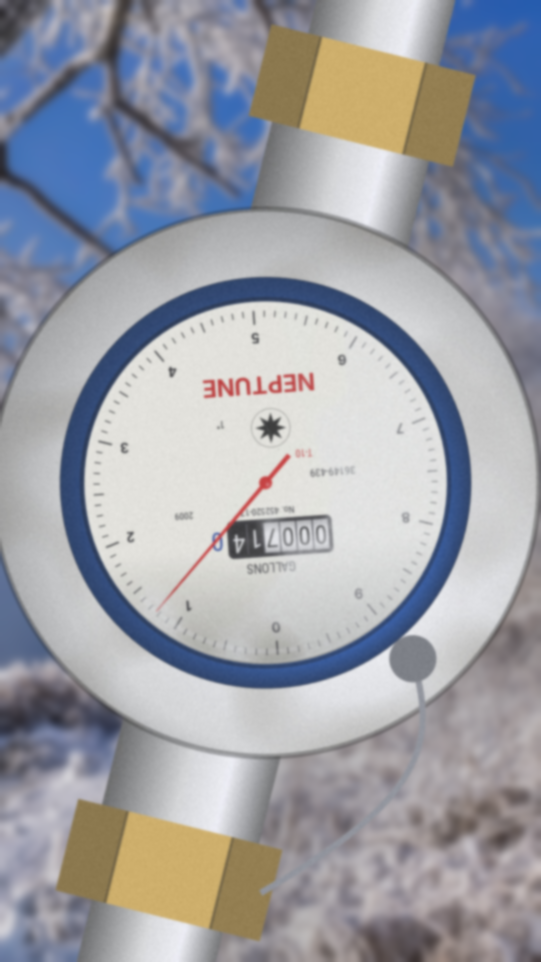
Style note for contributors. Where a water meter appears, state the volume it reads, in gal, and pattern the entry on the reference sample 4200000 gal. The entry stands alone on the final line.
7141.2 gal
